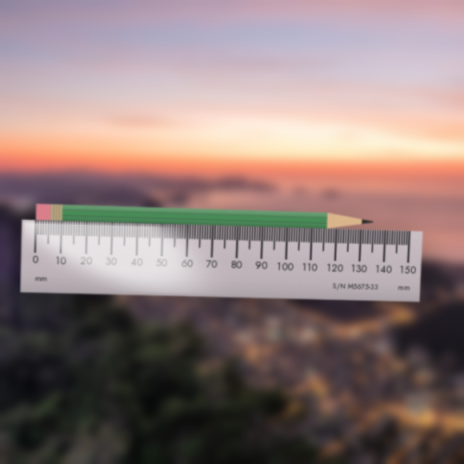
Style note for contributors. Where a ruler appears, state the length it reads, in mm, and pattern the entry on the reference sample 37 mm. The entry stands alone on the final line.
135 mm
